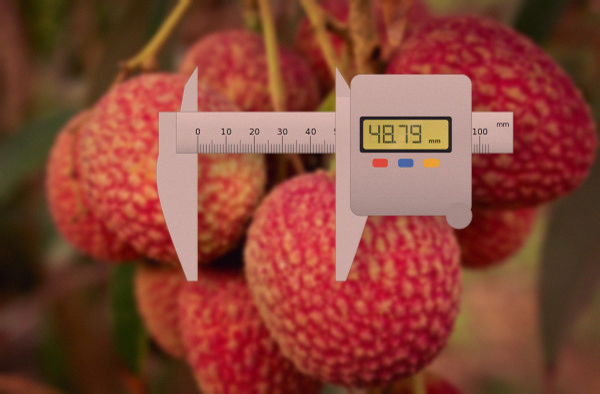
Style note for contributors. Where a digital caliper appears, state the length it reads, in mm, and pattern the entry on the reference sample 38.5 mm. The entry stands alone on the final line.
48.79 mm
